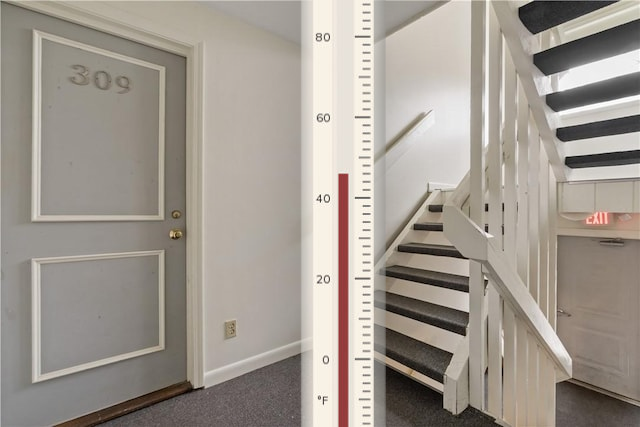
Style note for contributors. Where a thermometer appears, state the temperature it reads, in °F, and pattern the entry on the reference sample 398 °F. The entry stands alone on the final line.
46 °F
